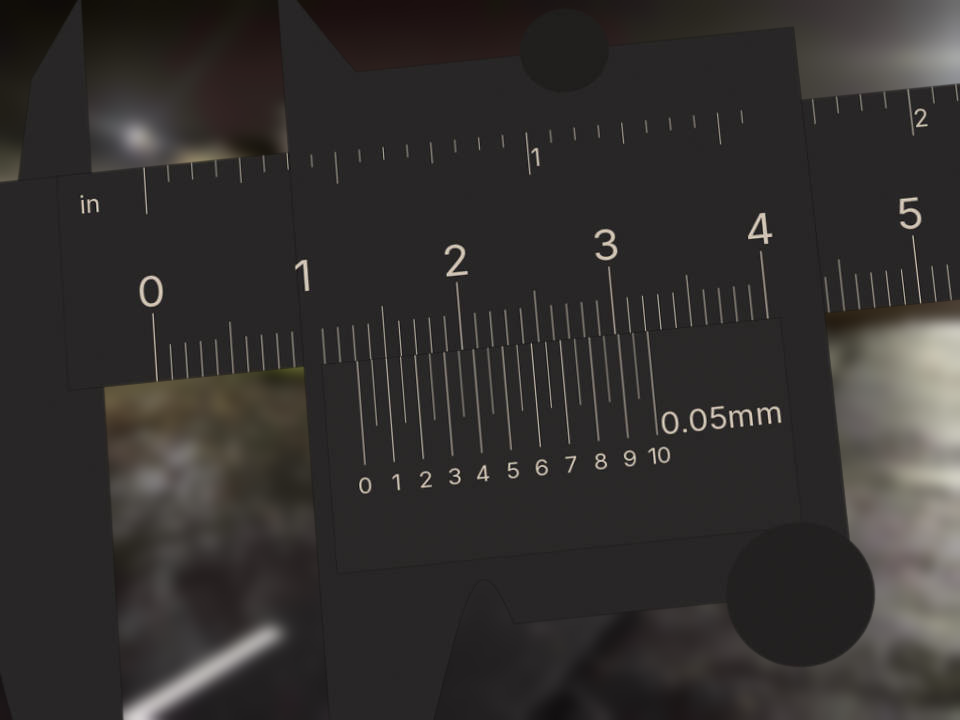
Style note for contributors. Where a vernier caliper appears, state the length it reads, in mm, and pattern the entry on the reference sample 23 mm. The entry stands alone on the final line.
13.1 mm
